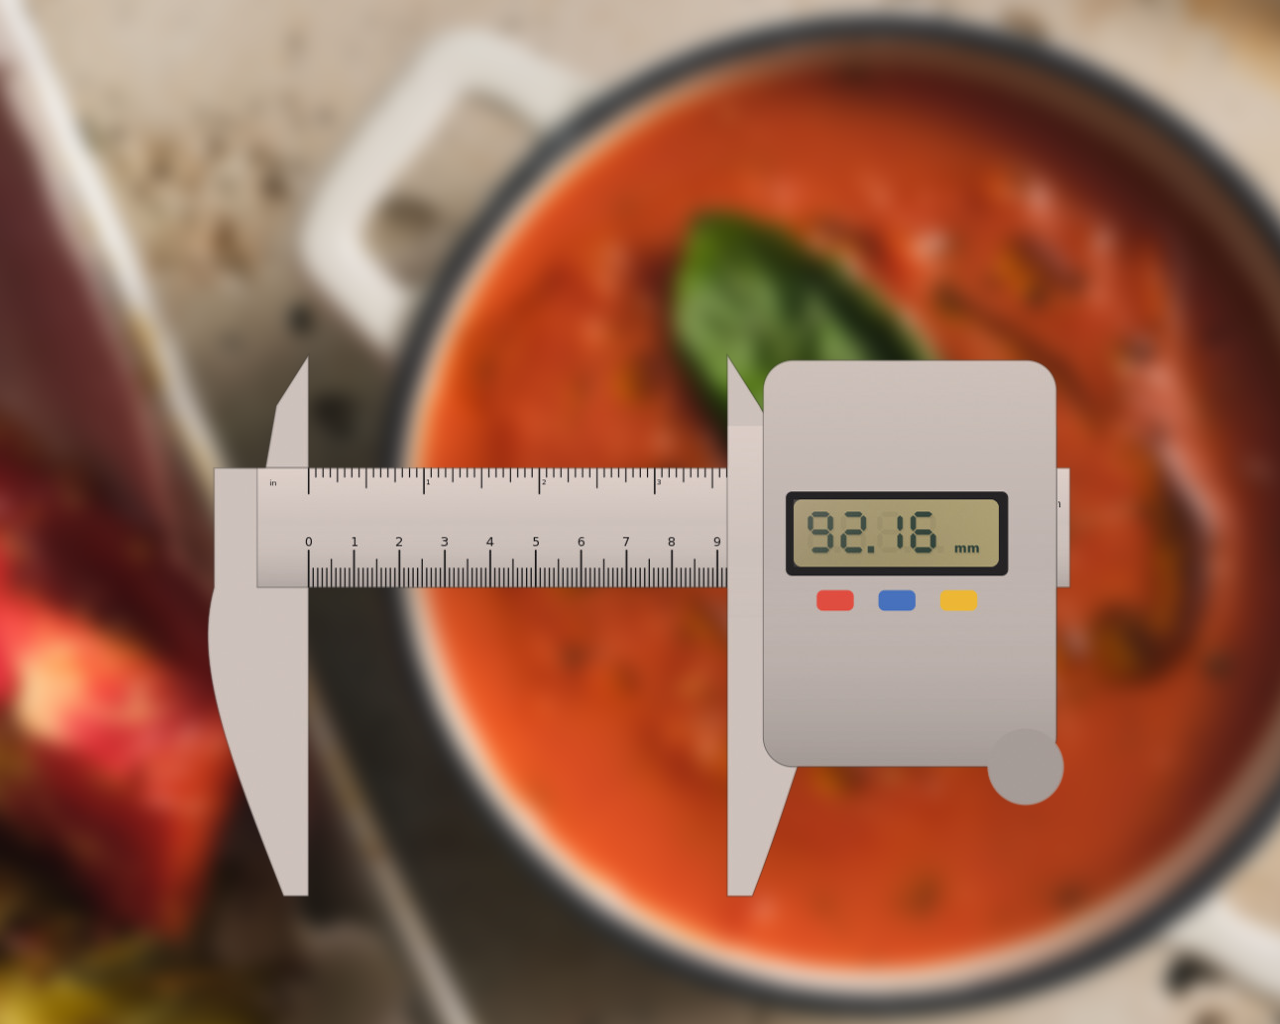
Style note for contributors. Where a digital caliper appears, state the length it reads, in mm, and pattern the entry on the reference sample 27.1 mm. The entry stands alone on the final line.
92.16 mm
